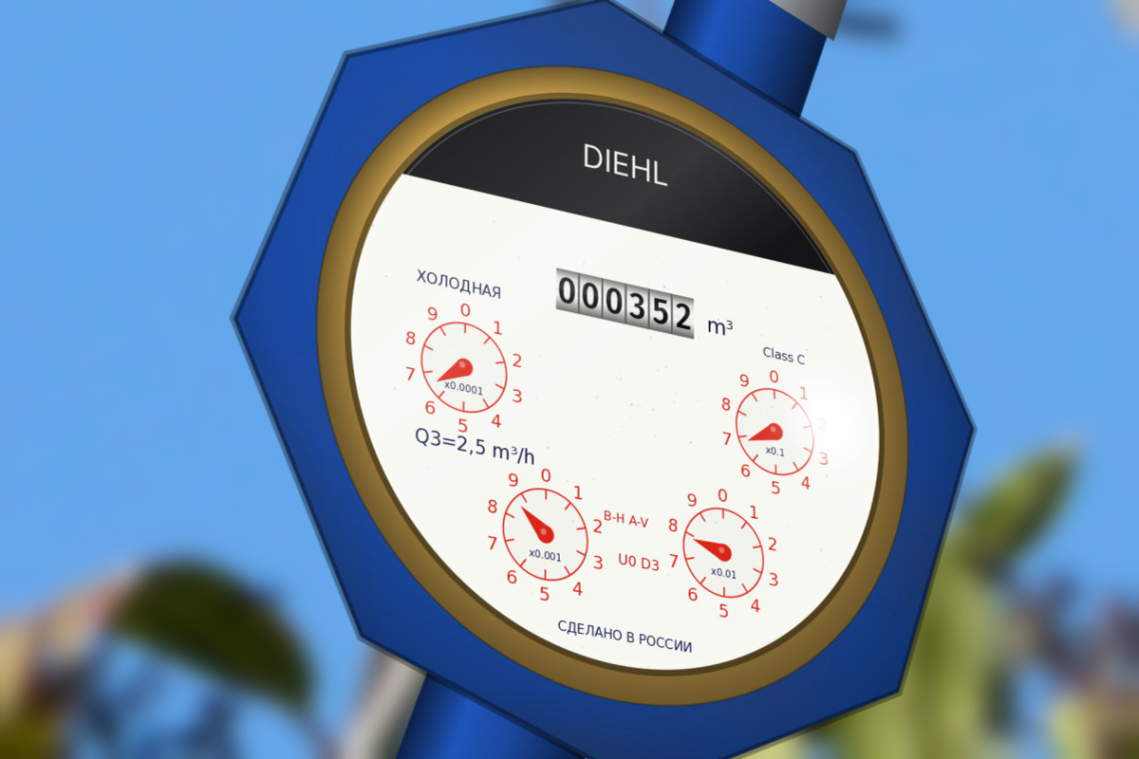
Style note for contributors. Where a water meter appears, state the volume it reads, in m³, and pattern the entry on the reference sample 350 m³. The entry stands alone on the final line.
352.6786 m³
